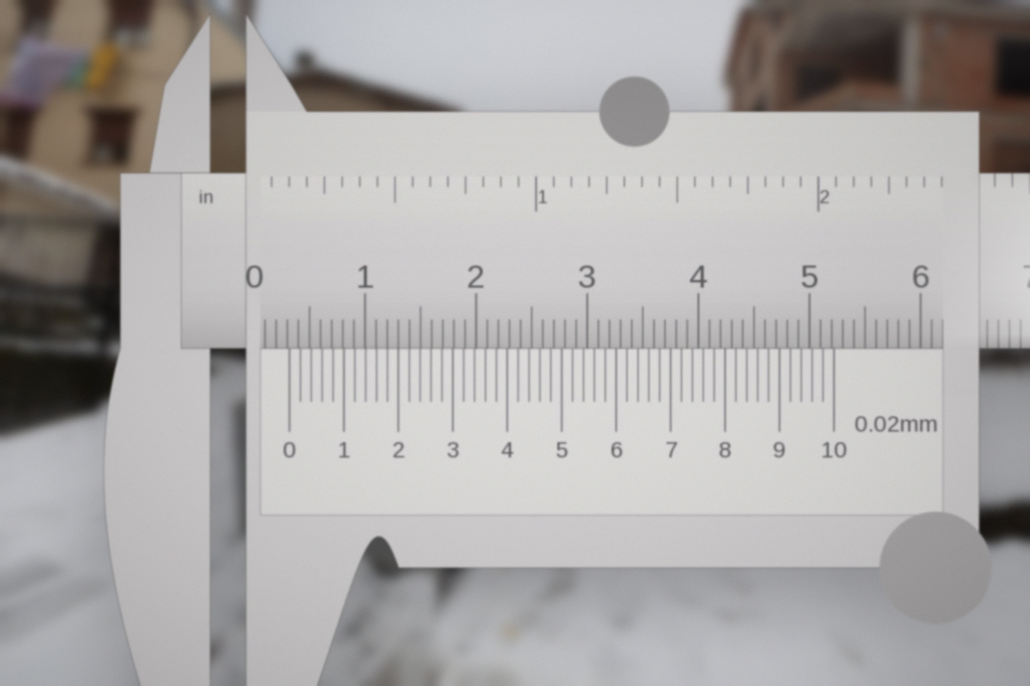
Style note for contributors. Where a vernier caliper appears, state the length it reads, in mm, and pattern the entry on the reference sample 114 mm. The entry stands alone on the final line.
3.2 mm
